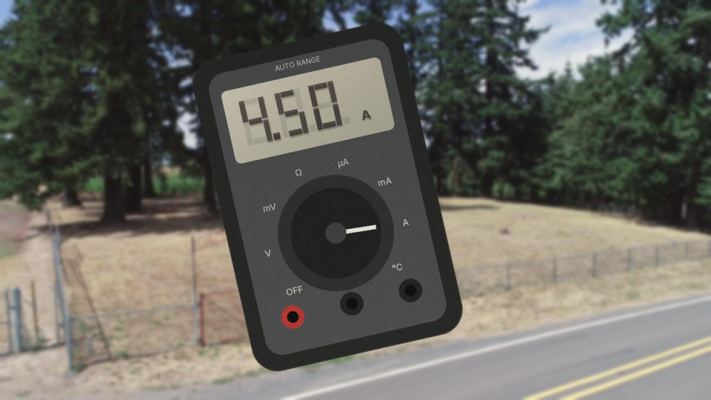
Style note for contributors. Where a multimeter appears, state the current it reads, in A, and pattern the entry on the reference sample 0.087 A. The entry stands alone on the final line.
4.50 A
